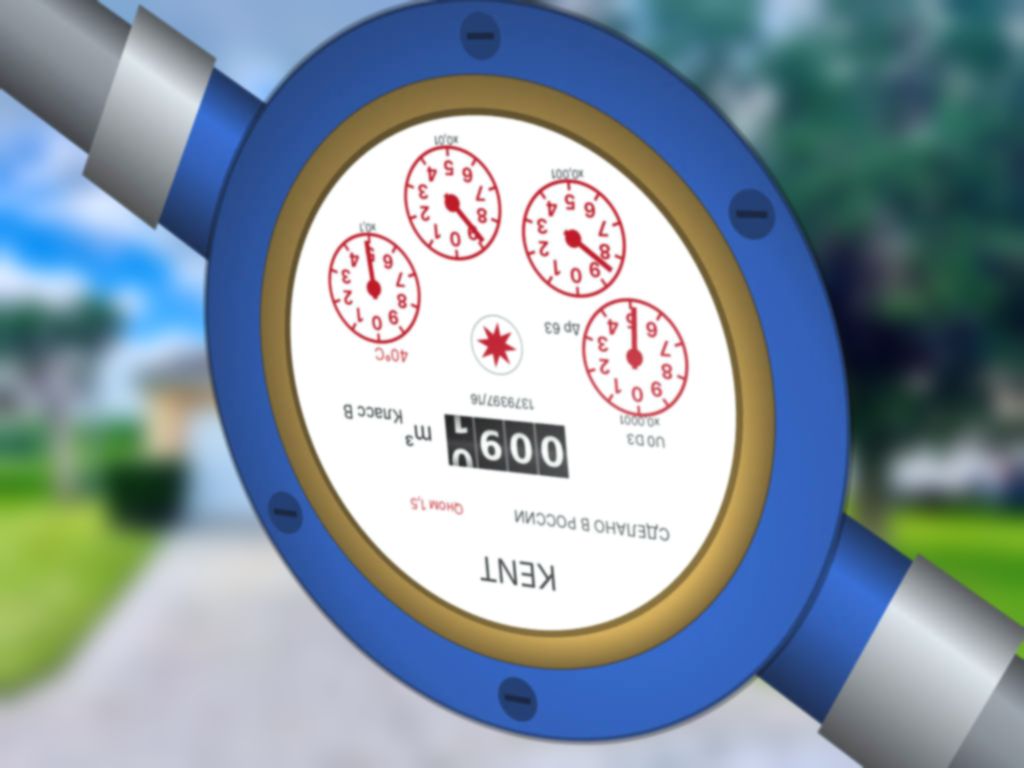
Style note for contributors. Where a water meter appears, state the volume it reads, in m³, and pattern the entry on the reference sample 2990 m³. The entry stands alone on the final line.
90.4885 m³
